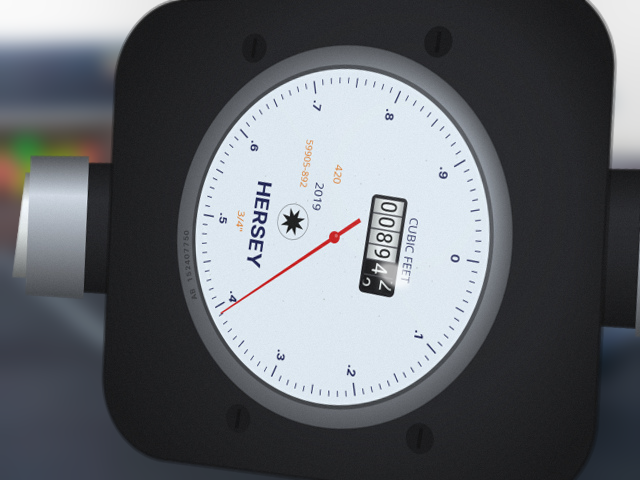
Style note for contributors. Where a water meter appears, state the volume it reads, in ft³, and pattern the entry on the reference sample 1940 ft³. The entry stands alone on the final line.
8942.39 ft³
